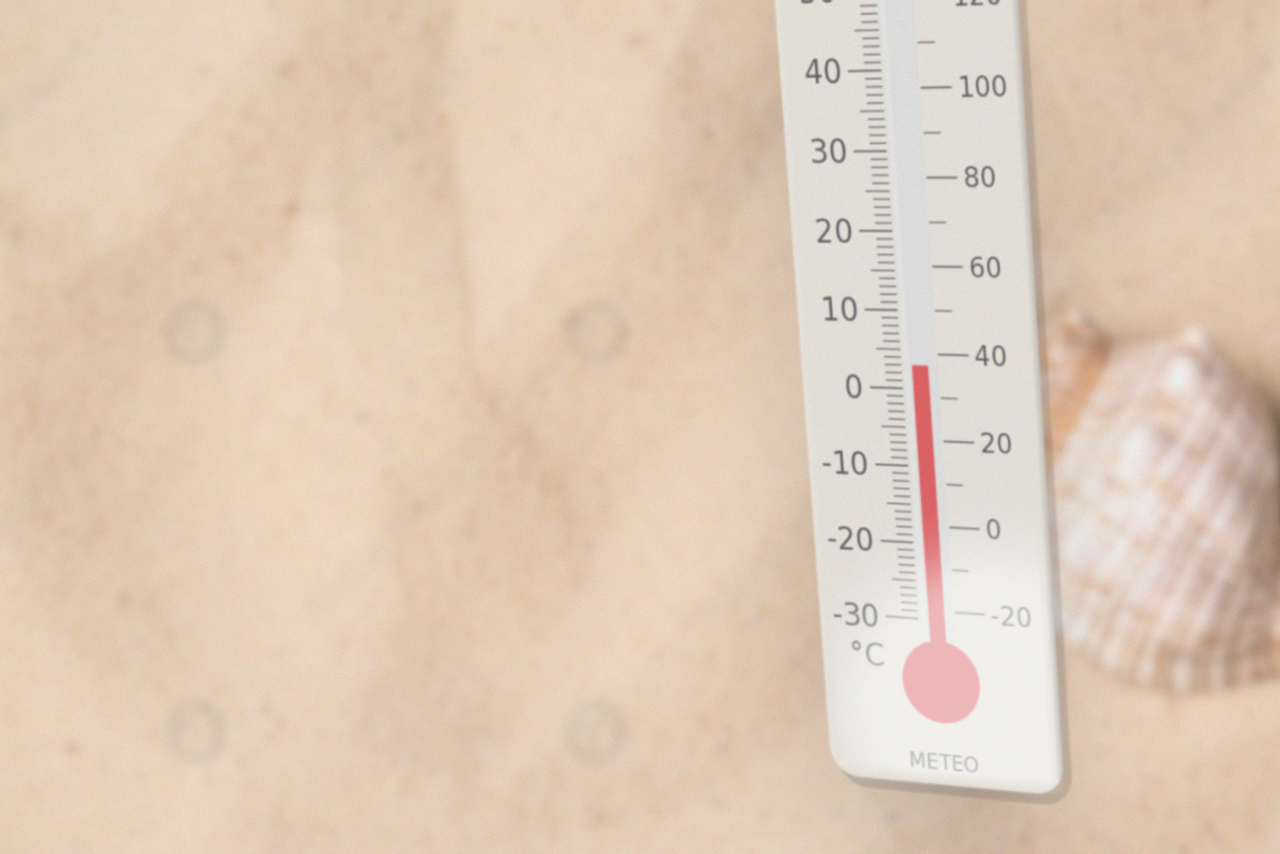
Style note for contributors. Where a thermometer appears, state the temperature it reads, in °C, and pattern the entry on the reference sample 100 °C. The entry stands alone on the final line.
3 °C
